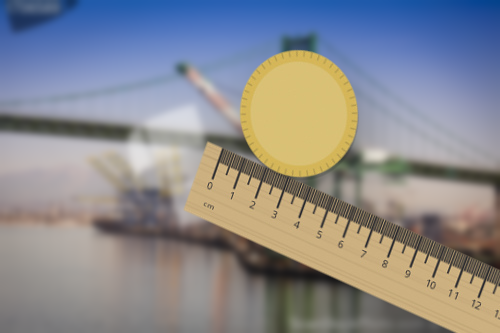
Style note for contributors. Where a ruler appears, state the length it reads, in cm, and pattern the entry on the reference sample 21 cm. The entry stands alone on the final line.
5 cm
